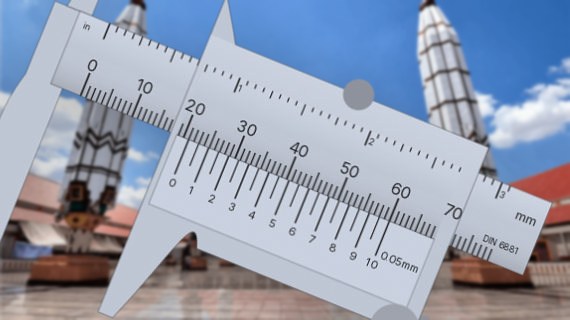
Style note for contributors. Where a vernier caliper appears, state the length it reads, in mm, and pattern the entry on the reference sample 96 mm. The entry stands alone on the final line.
21.0 mm
